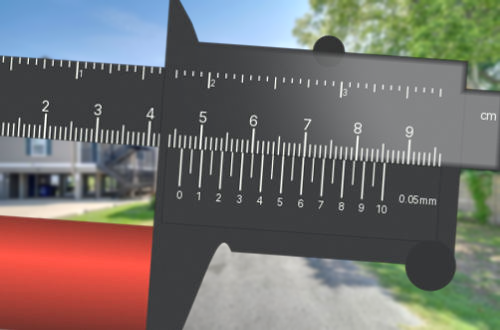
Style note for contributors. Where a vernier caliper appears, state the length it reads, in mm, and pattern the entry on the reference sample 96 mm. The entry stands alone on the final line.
46.5 mm
